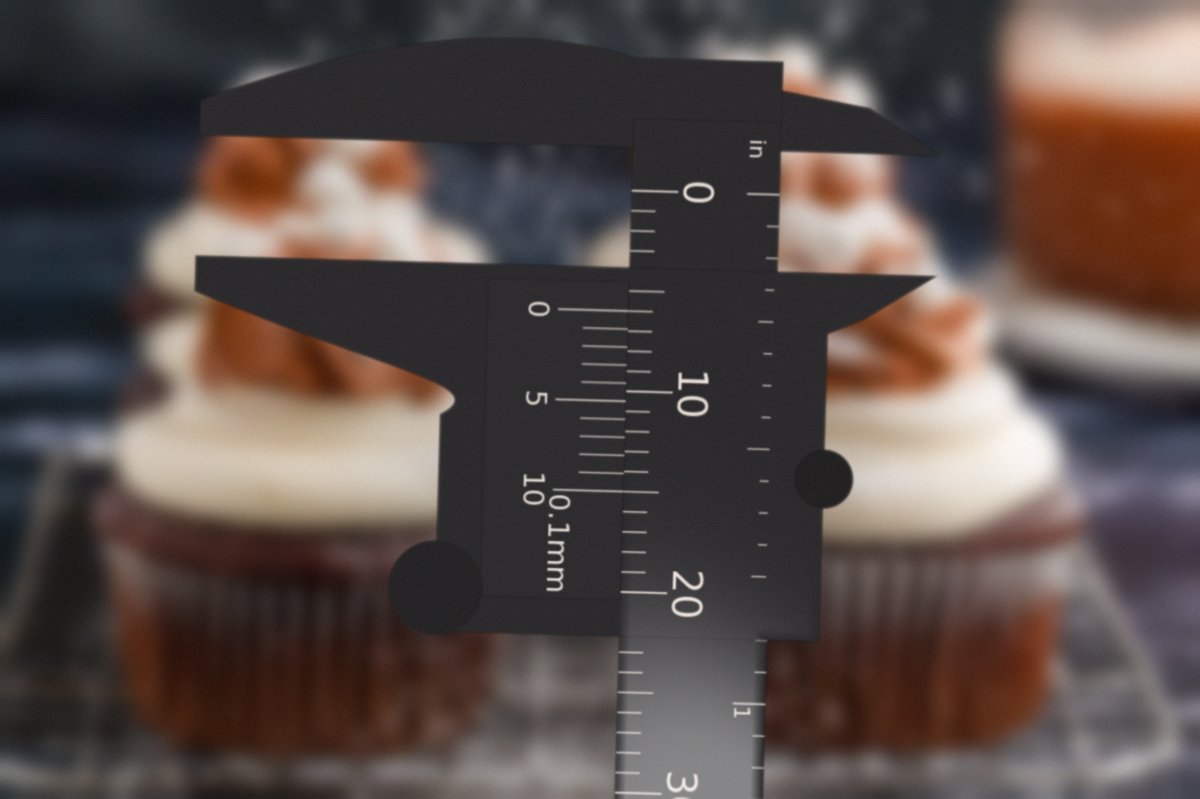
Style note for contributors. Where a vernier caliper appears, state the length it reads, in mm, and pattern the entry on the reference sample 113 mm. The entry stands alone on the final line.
6.0 mm
